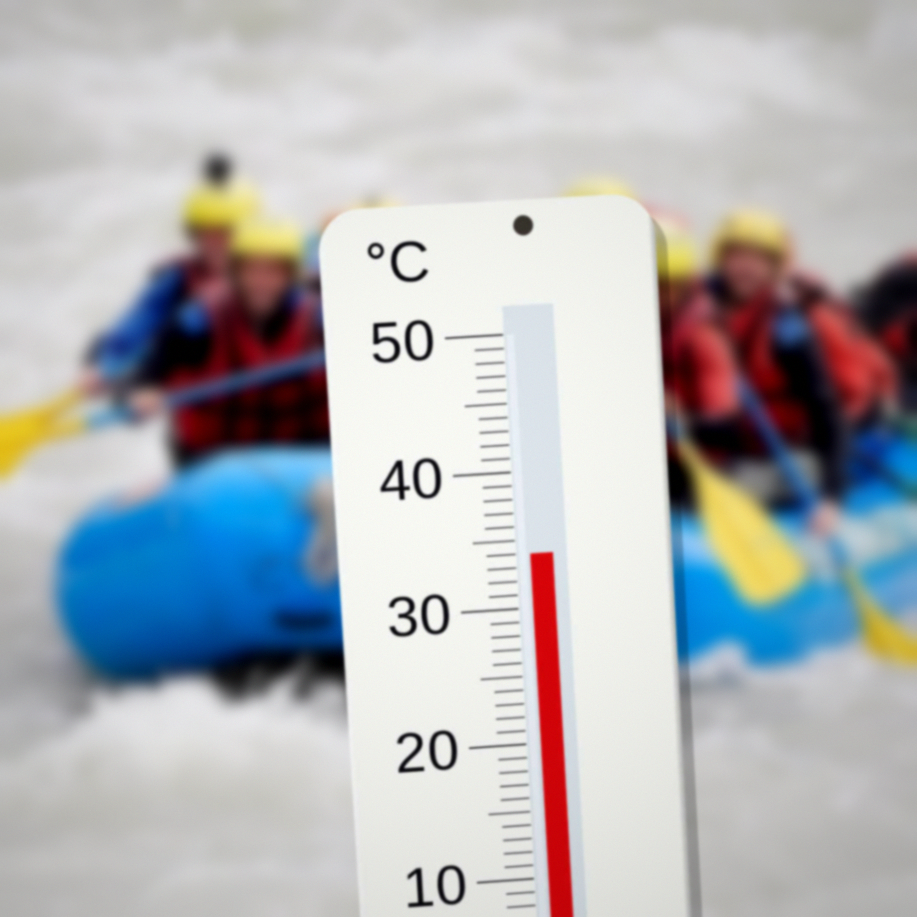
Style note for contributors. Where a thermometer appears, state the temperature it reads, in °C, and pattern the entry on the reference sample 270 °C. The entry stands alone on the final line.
34 °C
